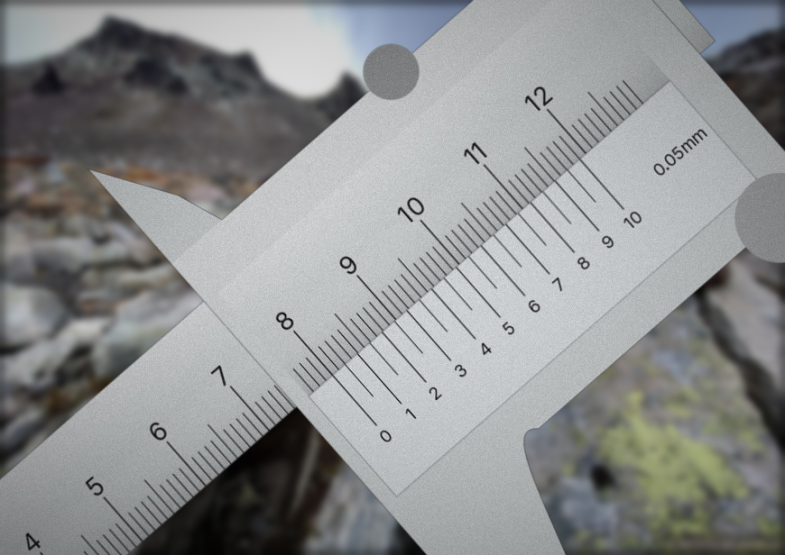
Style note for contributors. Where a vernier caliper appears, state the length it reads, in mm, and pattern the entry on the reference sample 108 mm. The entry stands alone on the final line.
80.0 mm
